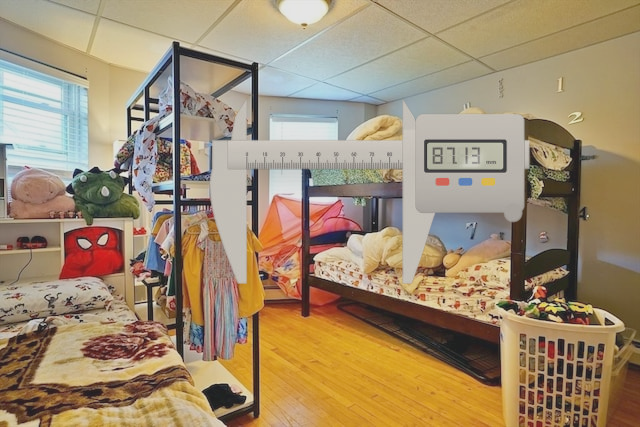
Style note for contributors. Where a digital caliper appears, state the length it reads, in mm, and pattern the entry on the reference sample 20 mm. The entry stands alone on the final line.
87.13 mm
